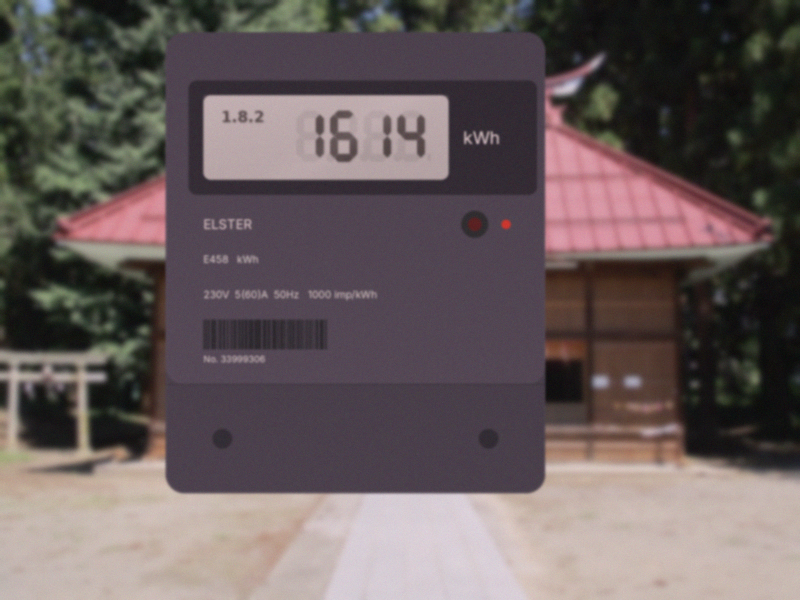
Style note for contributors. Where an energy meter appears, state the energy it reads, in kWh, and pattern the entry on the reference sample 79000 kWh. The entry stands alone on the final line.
1614 kWh
